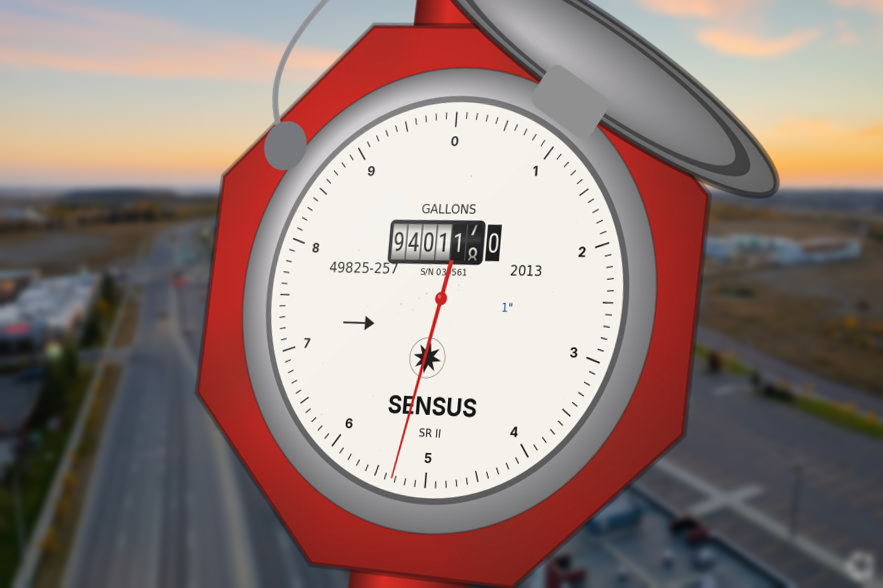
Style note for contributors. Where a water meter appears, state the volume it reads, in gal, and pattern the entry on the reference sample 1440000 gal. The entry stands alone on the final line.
9401175.3 gal
